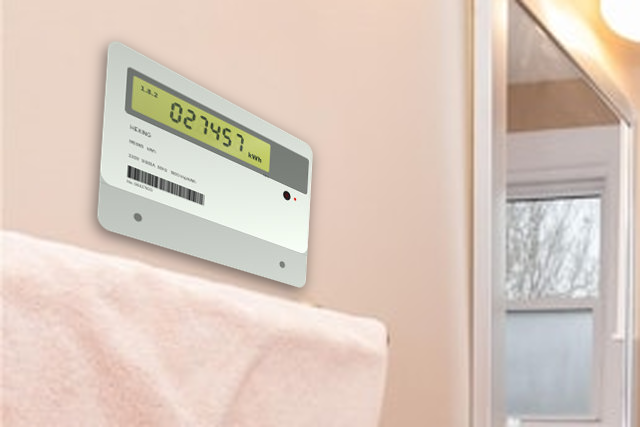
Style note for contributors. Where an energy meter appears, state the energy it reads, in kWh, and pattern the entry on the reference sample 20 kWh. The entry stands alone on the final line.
27457 kWh
